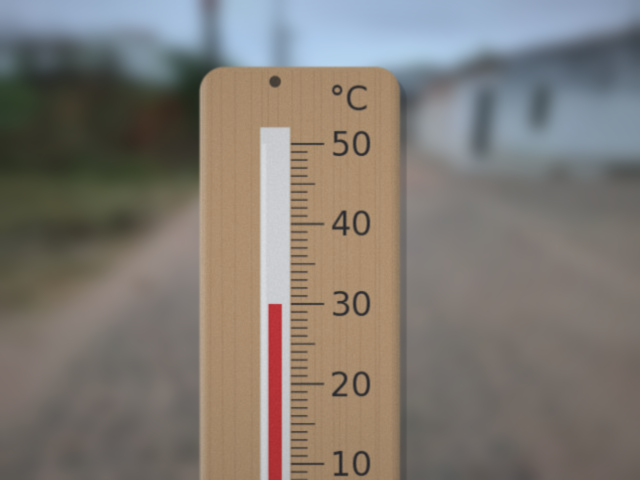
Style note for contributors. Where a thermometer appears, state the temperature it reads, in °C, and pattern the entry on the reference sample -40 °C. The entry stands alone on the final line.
30 °C
